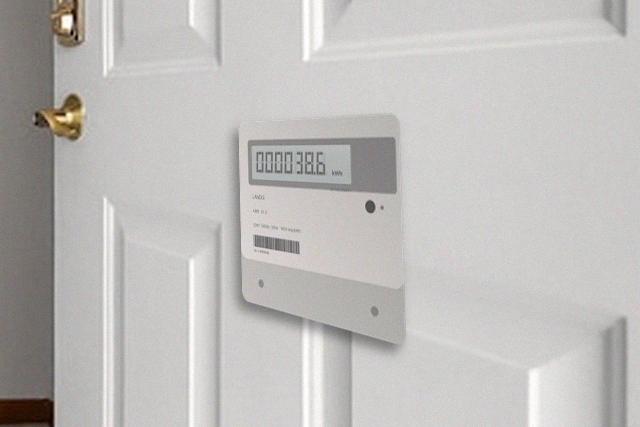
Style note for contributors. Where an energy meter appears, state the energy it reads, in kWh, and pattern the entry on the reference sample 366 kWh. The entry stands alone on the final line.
38.6 kWh
